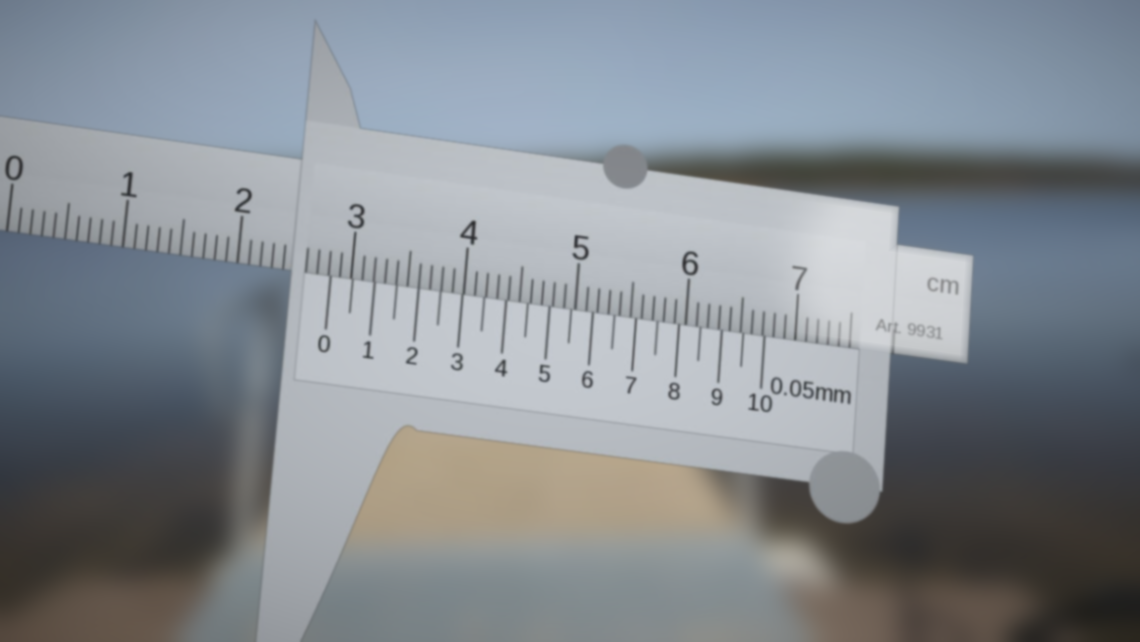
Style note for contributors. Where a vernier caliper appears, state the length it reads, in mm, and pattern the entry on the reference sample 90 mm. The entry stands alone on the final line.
28.2 mm
